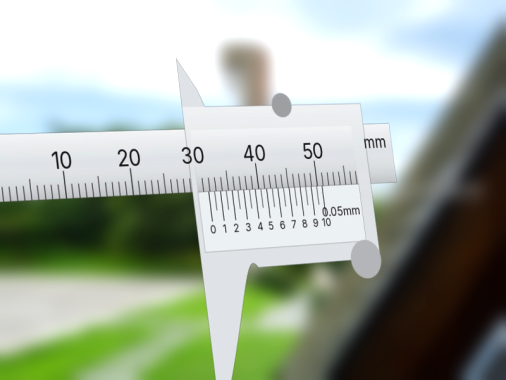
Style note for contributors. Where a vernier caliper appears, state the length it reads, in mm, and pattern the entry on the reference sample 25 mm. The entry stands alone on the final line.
31.8 mm
